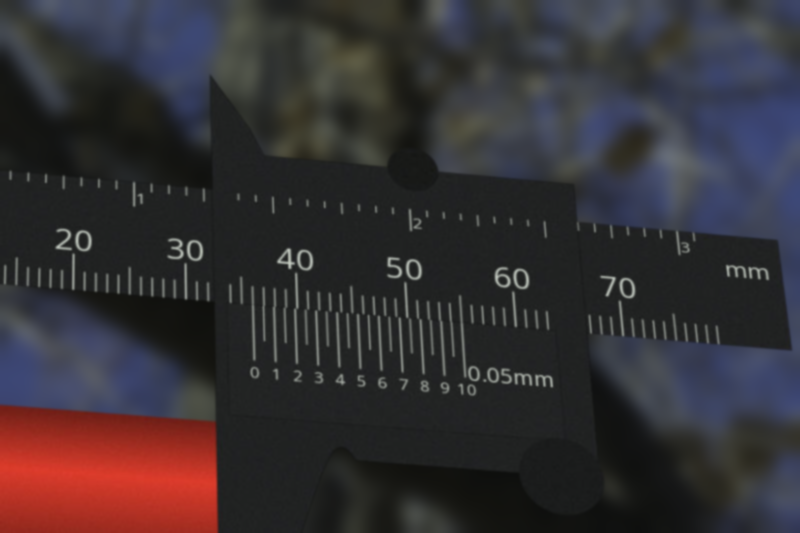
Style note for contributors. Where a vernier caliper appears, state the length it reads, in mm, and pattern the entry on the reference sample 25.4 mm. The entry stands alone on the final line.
36.0 mm
